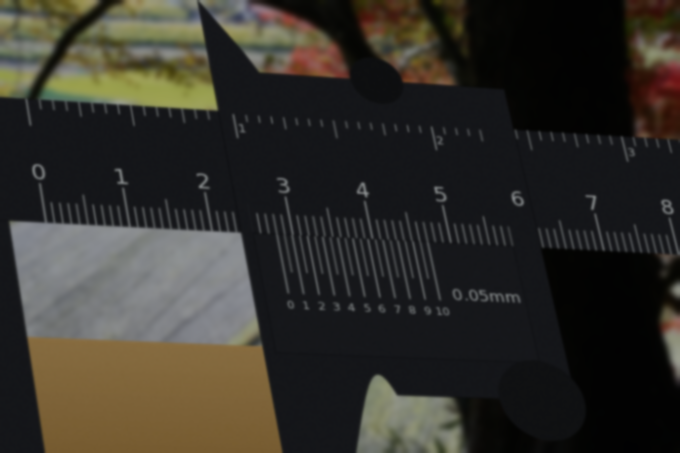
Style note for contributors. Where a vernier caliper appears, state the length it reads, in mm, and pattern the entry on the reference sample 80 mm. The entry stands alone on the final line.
28.0 mm
